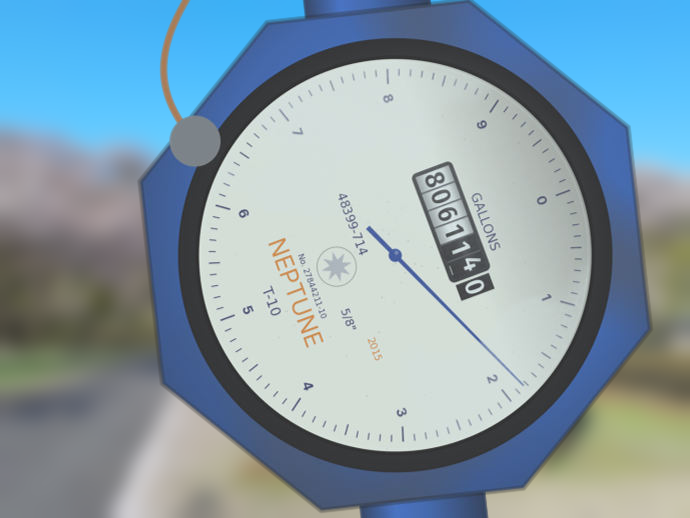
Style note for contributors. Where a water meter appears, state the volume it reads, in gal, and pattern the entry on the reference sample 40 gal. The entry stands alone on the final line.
8061141.8 gal
